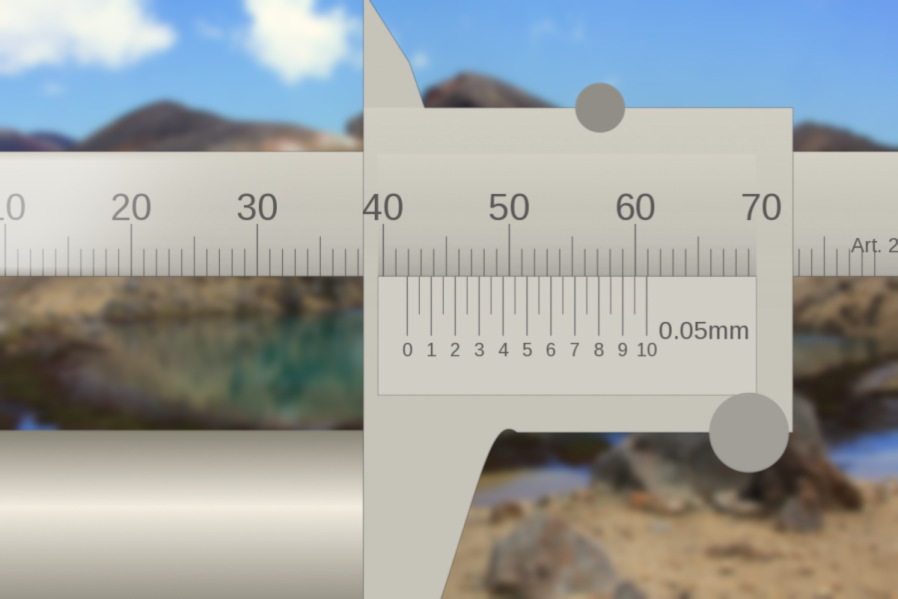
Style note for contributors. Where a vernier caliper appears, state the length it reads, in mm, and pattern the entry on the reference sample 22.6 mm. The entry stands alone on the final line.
41.9 mm
